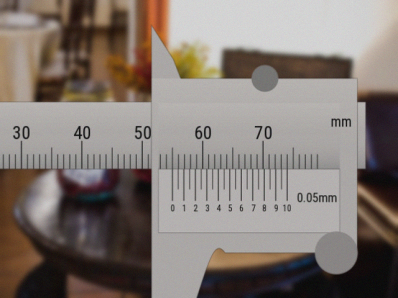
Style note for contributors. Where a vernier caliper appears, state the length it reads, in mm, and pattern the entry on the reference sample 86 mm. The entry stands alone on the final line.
55.0 mm
